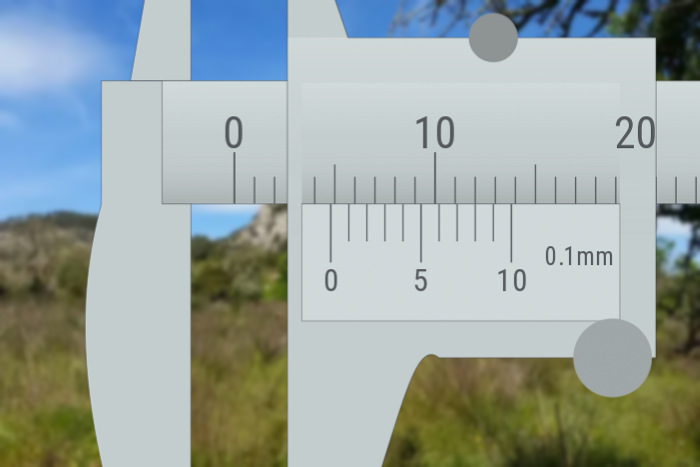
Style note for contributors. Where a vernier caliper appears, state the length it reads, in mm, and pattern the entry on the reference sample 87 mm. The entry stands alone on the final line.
4.8 mm
